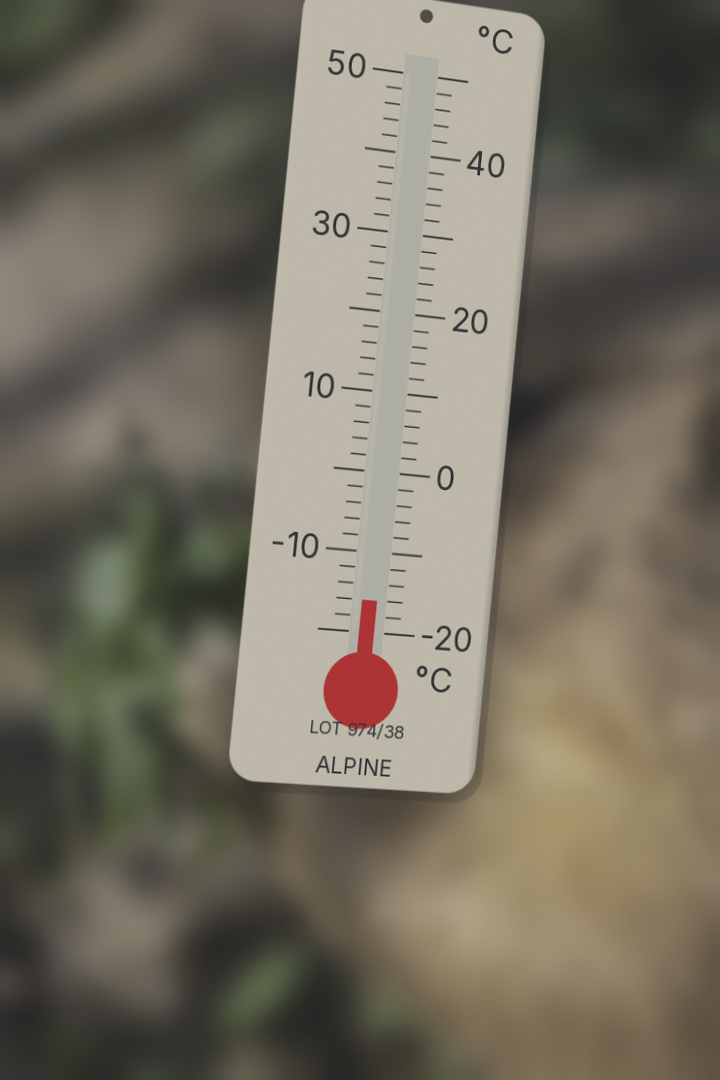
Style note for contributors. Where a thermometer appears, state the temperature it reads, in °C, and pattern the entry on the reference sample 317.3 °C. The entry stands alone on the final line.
-16 °C
